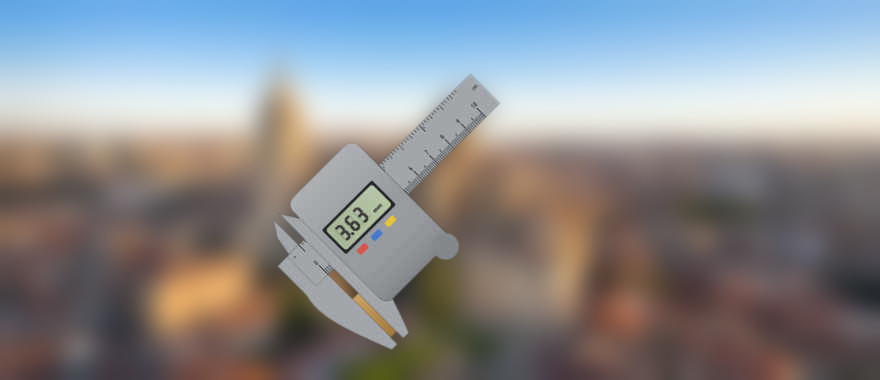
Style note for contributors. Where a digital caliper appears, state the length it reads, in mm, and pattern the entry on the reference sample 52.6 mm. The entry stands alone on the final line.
3.63 mm
